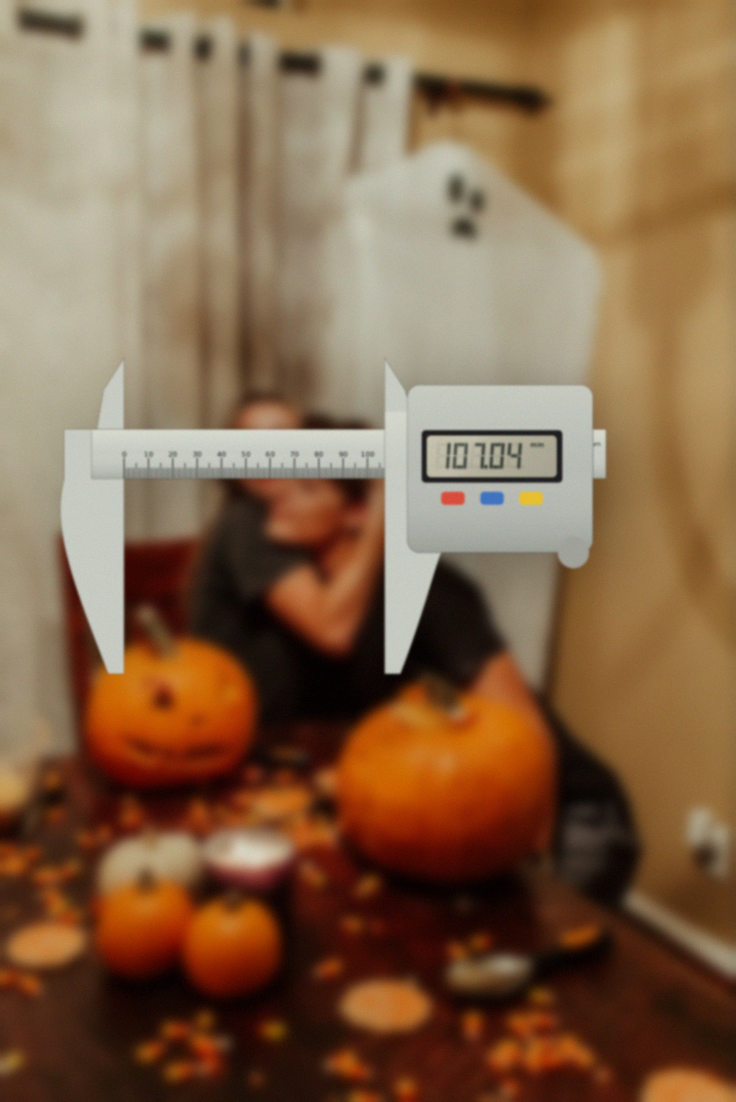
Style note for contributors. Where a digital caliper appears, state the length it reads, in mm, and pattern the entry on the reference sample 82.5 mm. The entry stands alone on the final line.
107.04 mm
